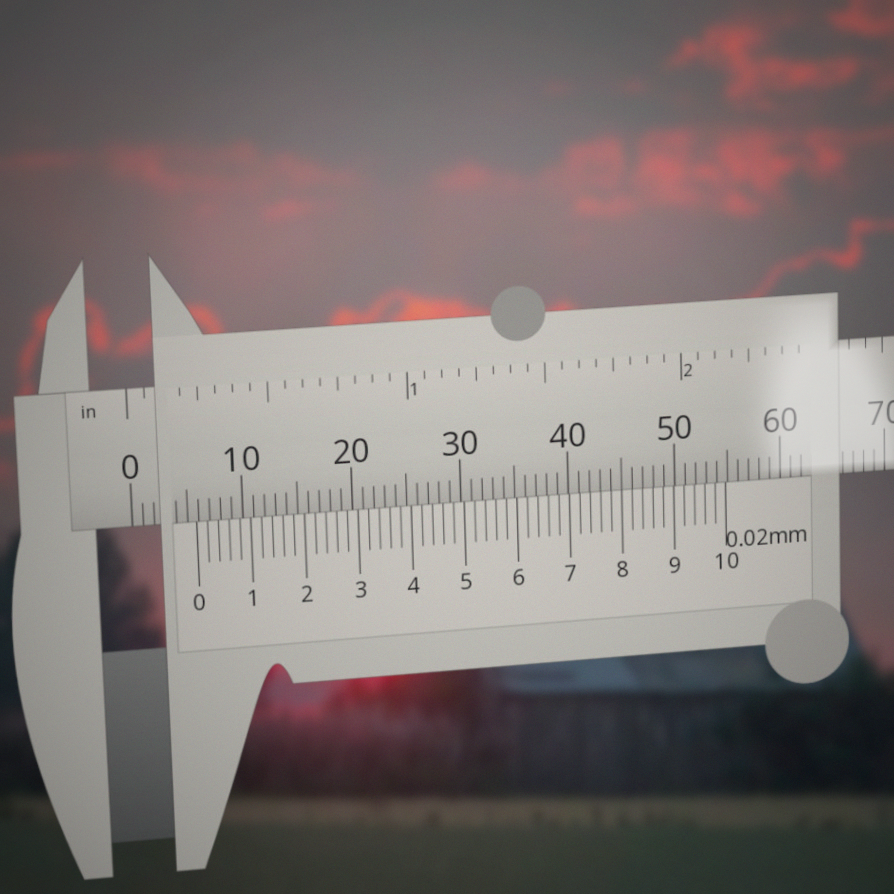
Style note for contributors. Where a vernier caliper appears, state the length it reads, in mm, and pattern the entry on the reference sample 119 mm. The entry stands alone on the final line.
5.8 mm
